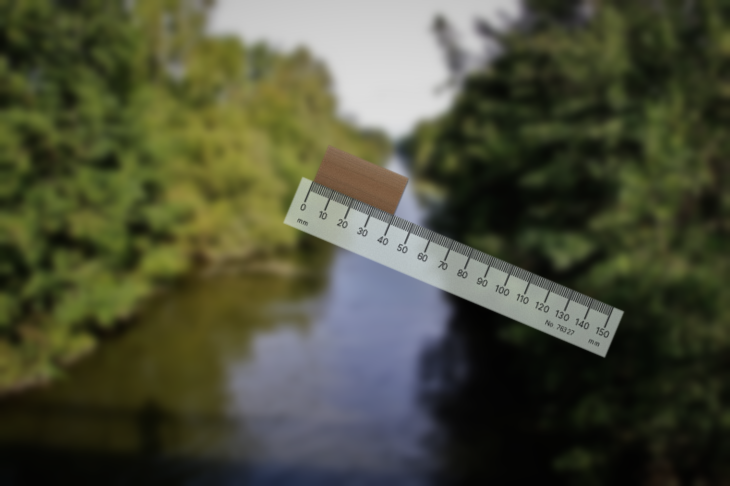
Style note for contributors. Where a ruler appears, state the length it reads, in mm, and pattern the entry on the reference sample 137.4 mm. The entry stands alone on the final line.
40 mm
